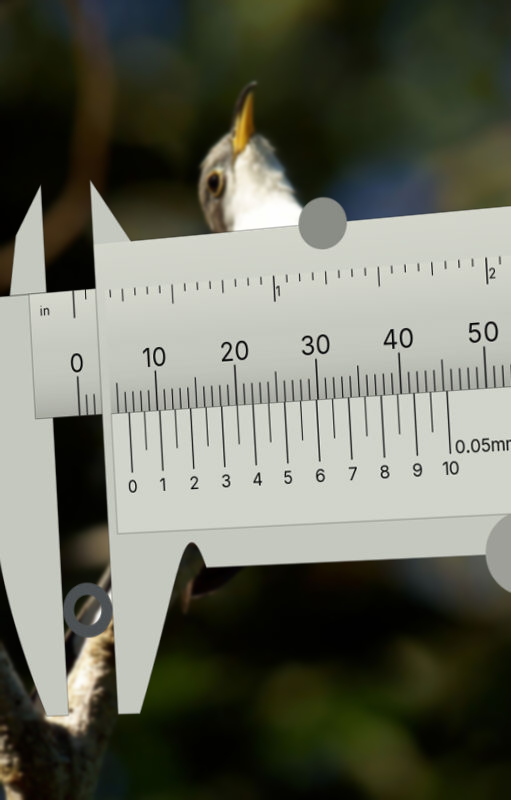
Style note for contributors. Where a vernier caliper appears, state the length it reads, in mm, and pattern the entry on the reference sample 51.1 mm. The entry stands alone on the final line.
6.4 mm
